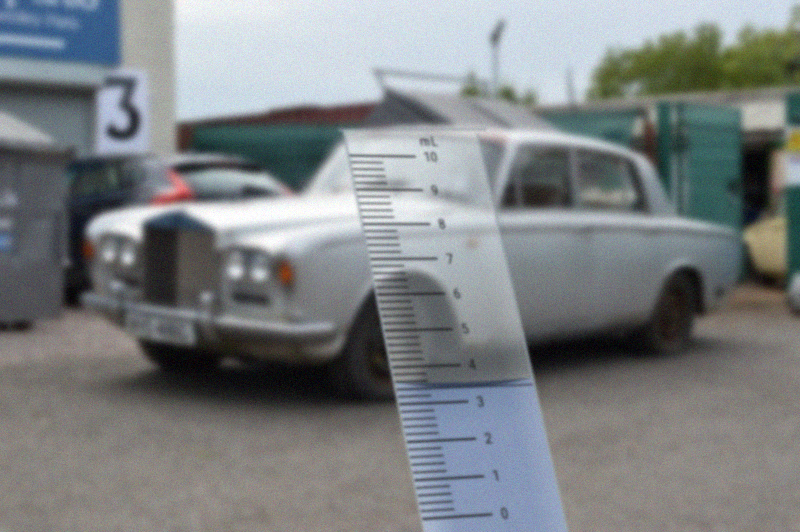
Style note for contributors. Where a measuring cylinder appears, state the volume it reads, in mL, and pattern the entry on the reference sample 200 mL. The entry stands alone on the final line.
3.4 mL
